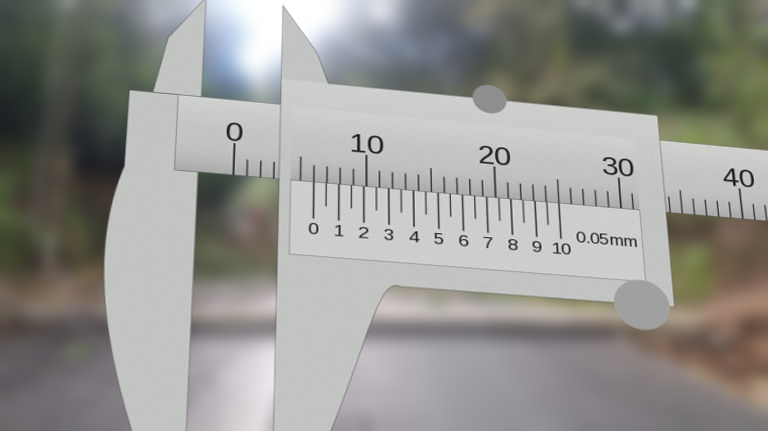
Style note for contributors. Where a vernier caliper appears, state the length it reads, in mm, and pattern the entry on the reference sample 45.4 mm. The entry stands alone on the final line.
6.0 mm
